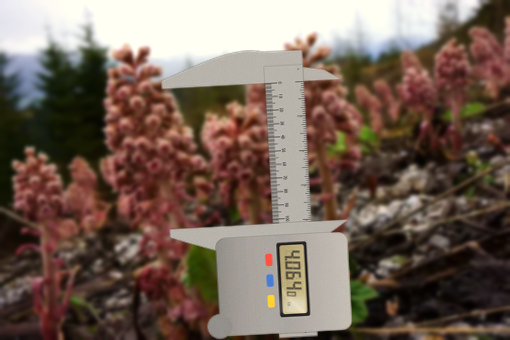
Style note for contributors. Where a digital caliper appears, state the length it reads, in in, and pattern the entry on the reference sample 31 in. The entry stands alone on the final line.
4.0640 in
